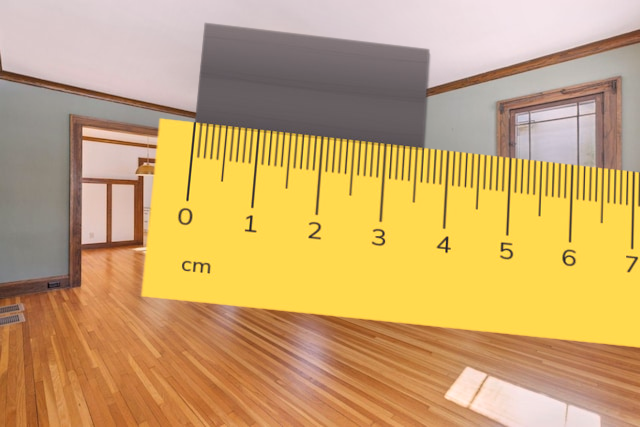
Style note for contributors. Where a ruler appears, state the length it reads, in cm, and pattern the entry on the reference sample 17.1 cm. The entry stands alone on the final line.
3.6 cm
